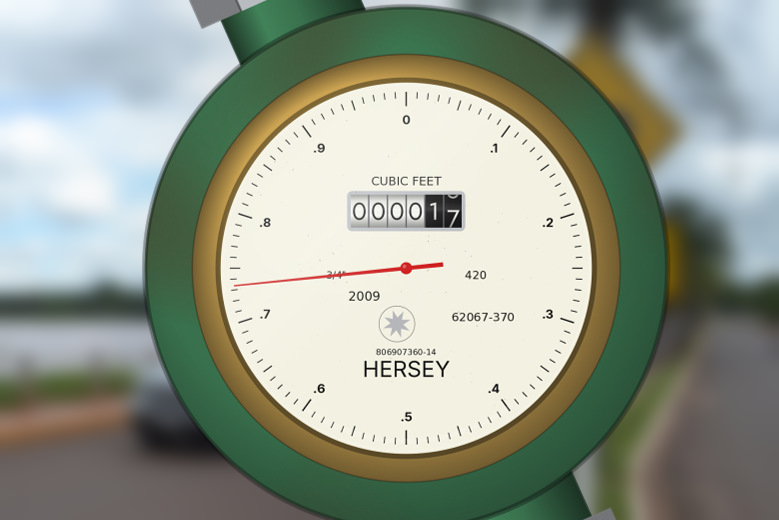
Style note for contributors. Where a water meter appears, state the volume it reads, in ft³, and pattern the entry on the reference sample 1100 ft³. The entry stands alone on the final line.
16.73 ft³
